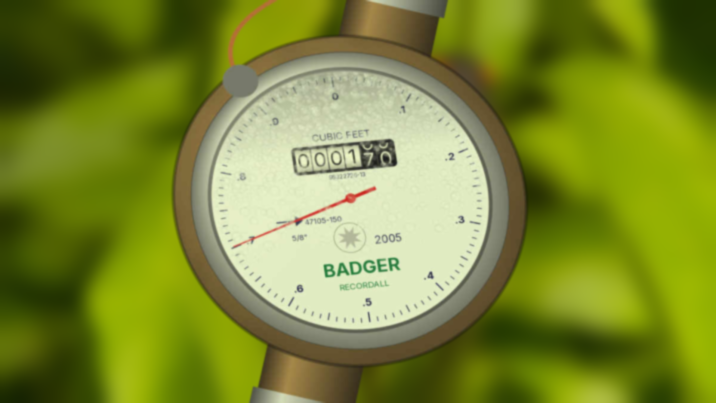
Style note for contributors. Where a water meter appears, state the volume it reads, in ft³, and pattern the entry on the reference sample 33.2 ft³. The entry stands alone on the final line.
169.70 ft³
